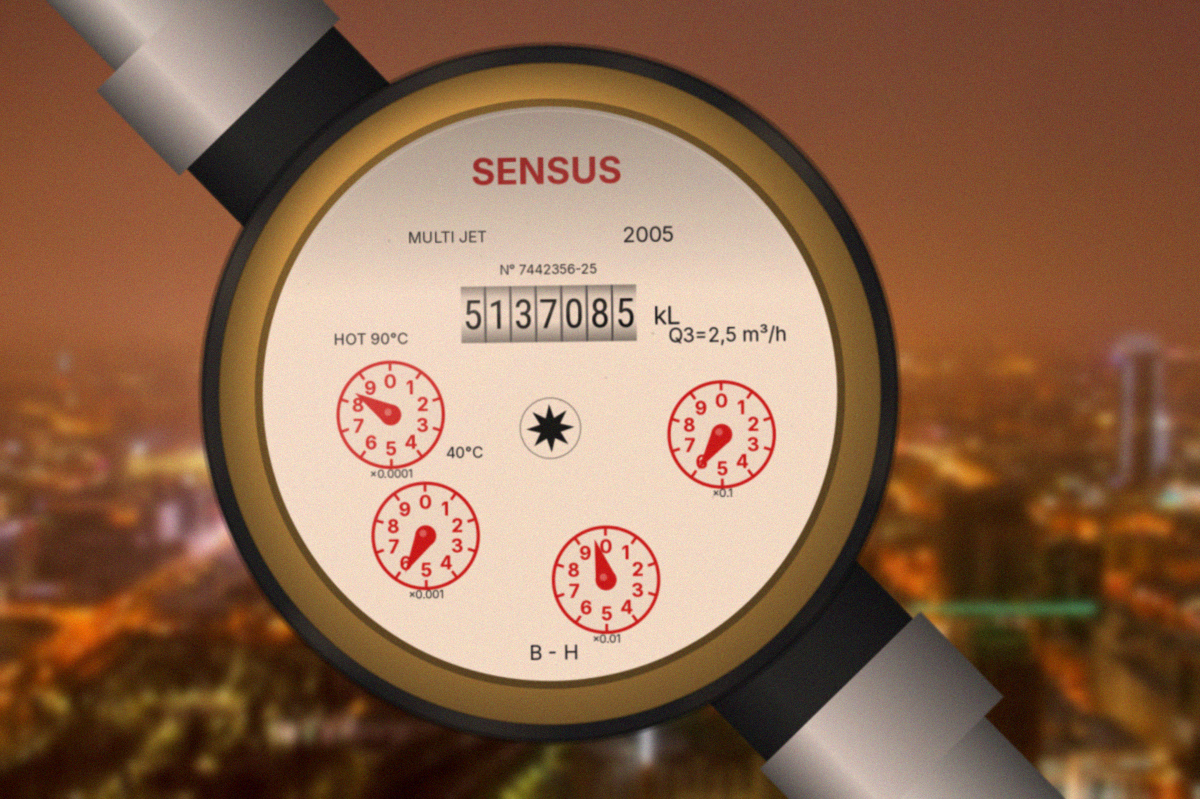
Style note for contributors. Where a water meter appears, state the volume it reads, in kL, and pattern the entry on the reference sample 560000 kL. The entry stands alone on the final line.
5137085.5958 kL
